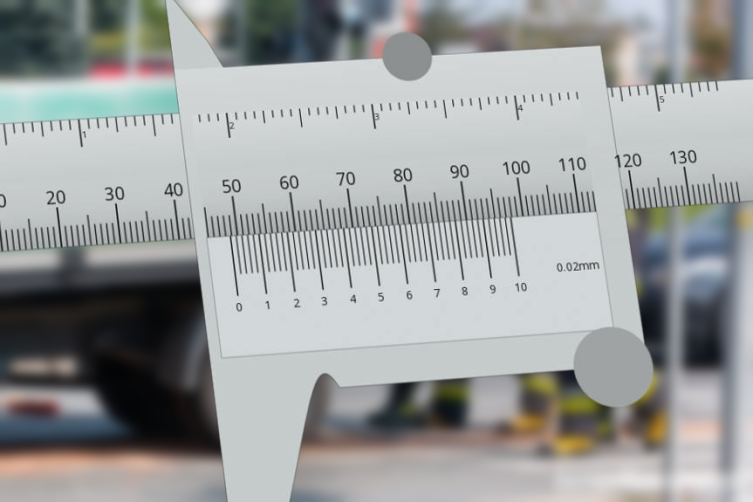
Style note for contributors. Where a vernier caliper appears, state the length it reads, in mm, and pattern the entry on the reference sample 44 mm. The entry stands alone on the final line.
48.8 mm
